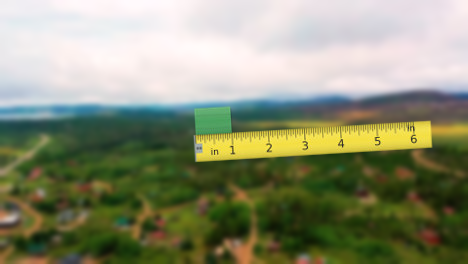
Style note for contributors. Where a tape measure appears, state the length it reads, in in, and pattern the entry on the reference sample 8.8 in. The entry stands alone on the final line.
1 in
